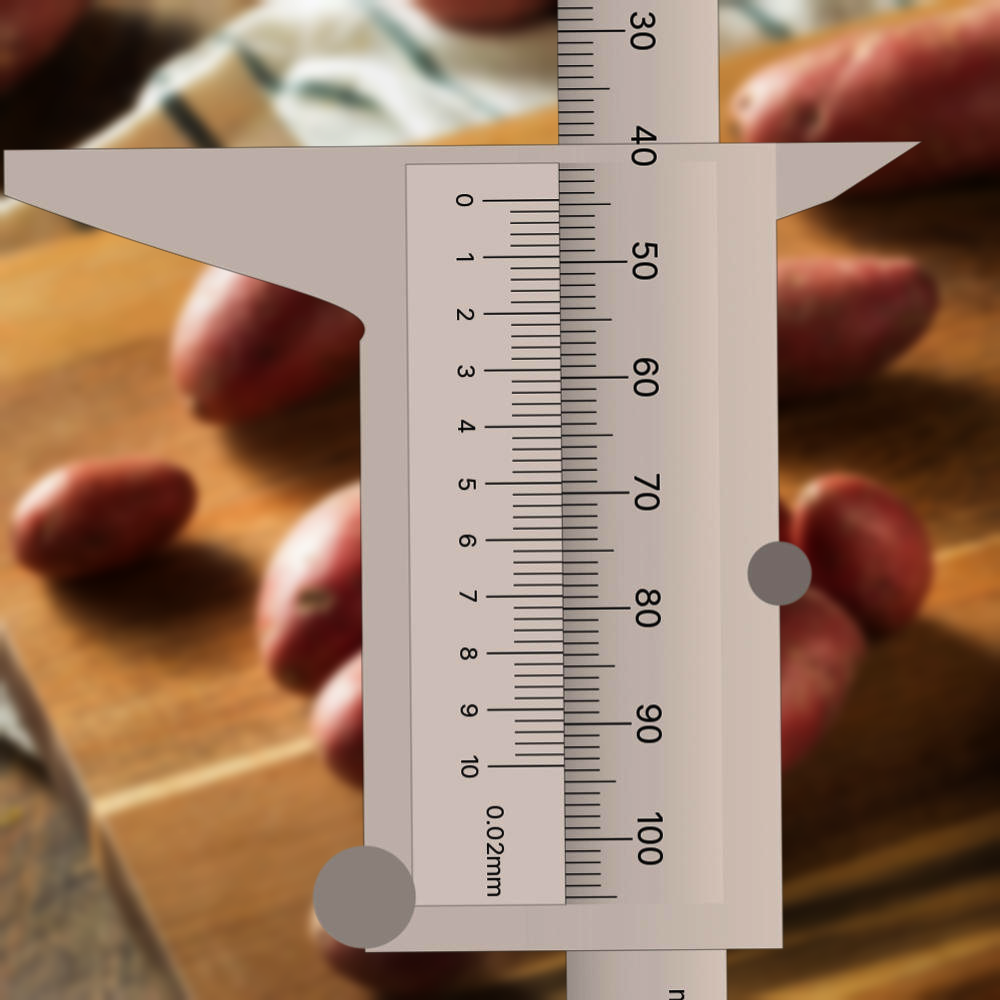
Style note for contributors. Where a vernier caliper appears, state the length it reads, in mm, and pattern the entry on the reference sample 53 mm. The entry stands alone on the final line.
44.6 mm
